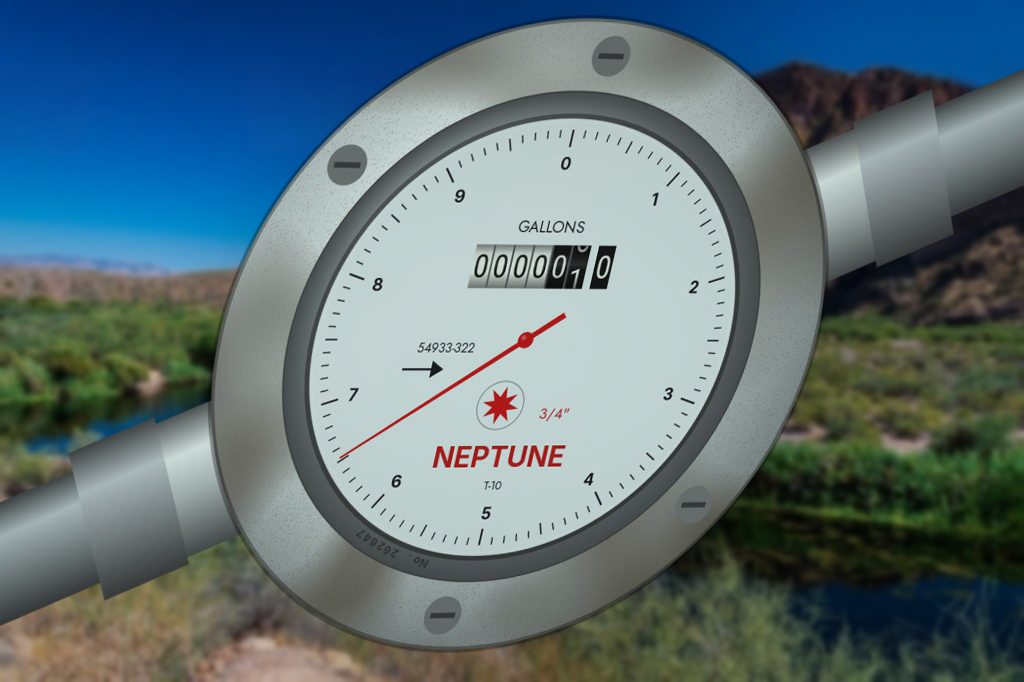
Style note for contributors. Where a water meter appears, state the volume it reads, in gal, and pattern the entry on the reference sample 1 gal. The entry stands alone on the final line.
6.5 gal
